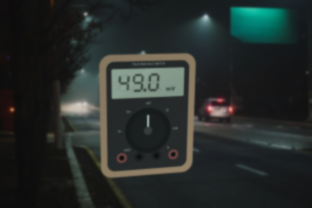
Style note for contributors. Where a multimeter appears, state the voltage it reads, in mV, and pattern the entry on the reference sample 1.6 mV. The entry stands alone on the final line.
49.0 mV
